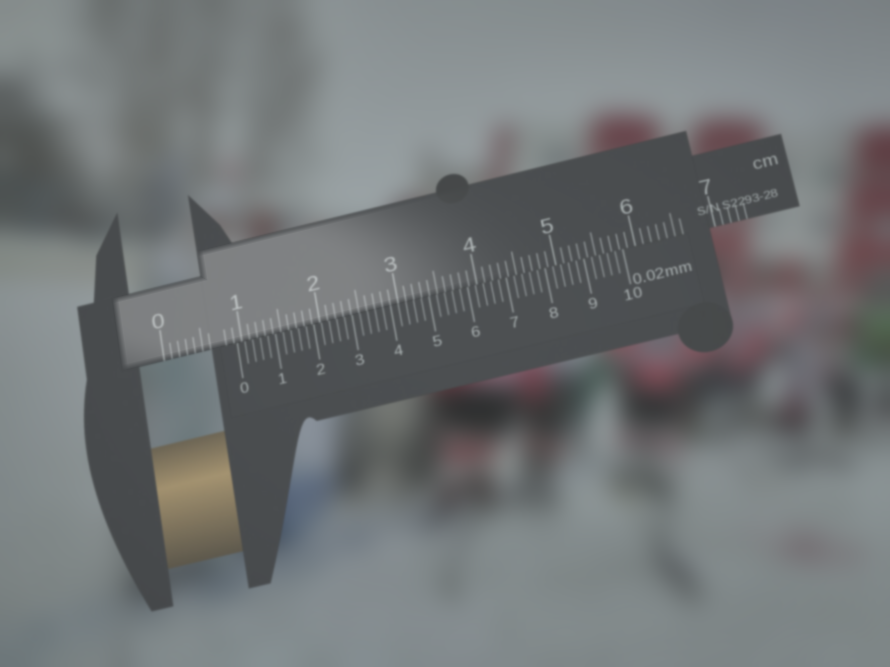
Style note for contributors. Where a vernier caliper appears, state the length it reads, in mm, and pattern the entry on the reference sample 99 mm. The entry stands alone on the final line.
9.4 mm
